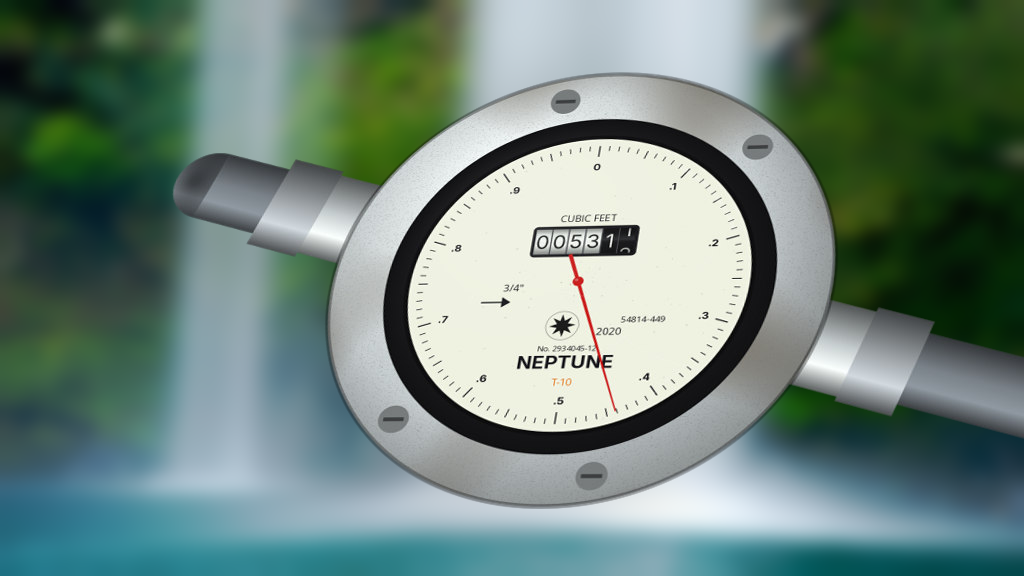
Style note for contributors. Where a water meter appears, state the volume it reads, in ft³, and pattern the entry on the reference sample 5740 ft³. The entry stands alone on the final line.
5311.44 ft³
